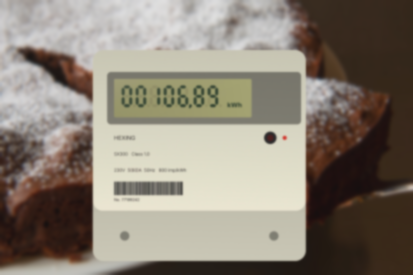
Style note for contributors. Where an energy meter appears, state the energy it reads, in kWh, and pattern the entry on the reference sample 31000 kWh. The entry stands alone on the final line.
106.89 kWh
